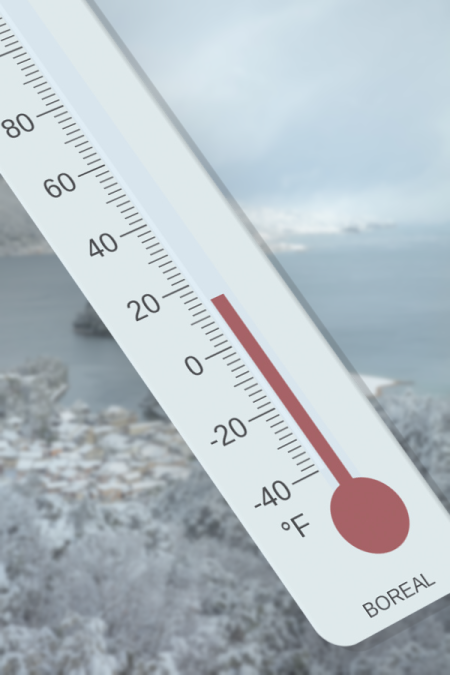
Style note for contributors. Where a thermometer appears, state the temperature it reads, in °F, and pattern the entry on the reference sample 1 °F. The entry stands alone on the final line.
14 °F
